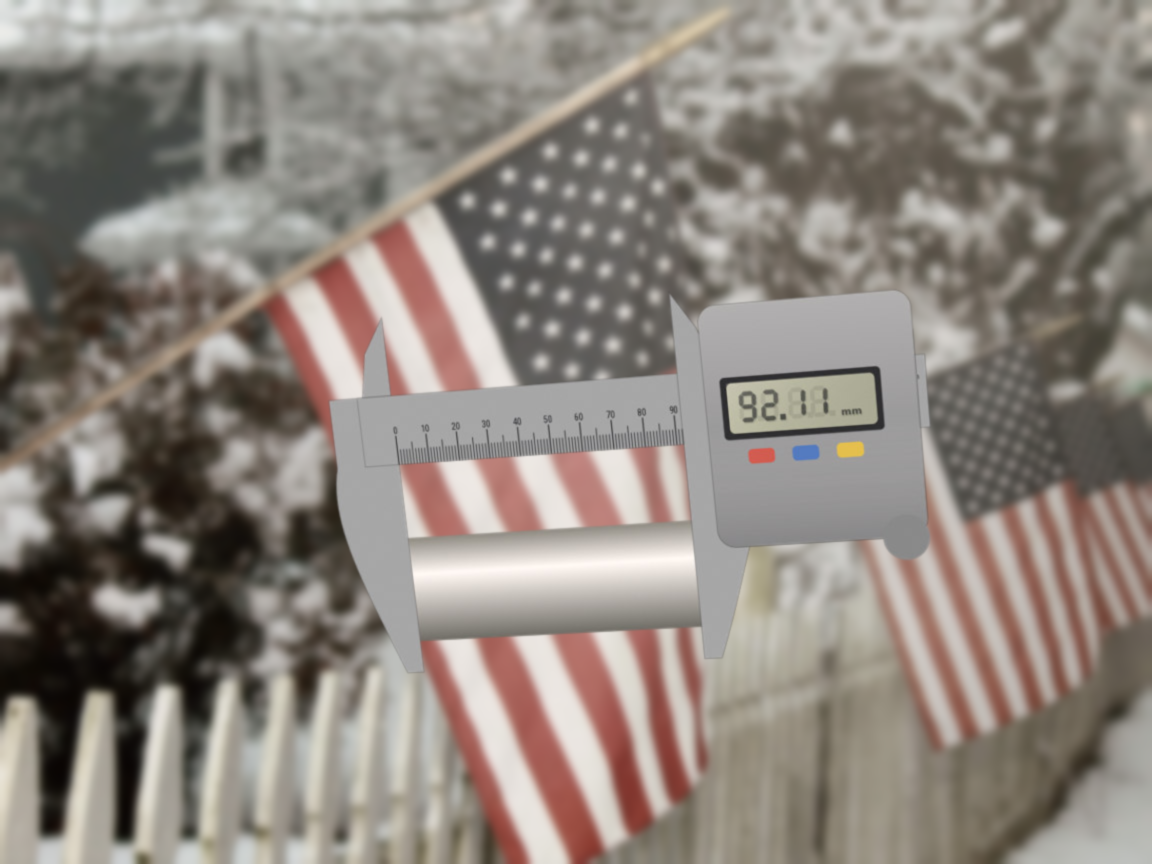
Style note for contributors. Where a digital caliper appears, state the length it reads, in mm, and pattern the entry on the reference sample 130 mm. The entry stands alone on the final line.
92.11 mm
